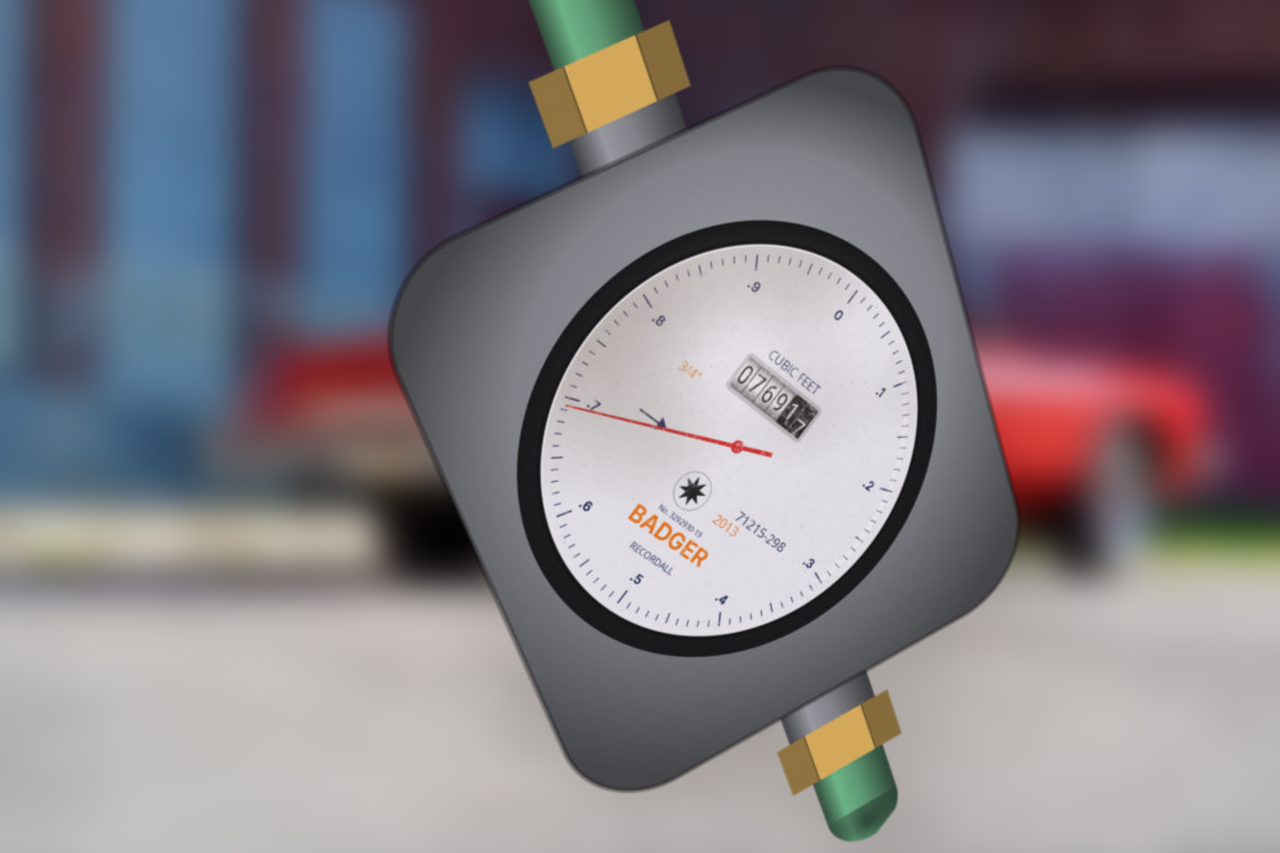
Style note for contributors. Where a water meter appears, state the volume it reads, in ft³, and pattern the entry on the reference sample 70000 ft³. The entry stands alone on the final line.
76916.69 ft³
